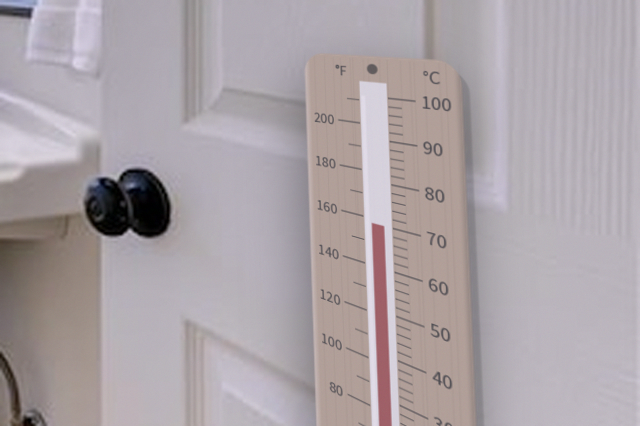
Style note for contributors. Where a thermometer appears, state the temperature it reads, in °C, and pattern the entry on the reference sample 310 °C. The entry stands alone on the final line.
70 °C
